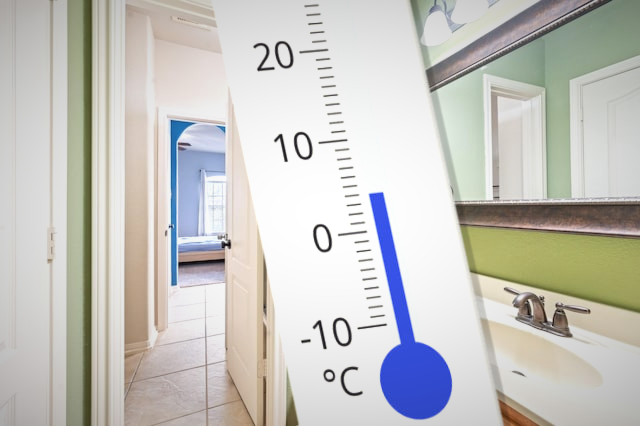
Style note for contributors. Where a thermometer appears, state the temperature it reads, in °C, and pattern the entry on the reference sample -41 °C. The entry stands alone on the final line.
4 °C
